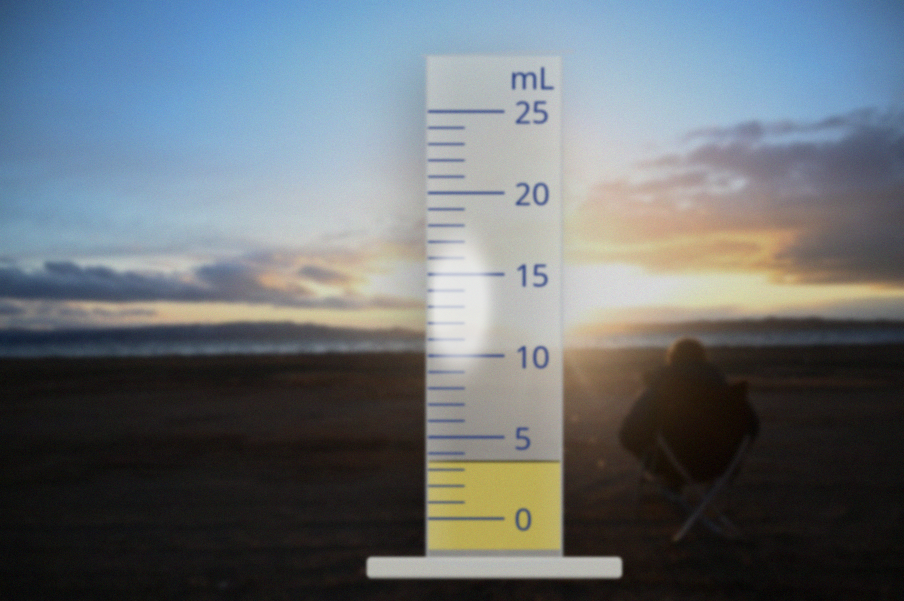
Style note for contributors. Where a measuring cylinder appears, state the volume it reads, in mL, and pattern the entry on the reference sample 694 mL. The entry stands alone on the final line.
3.5 mL
